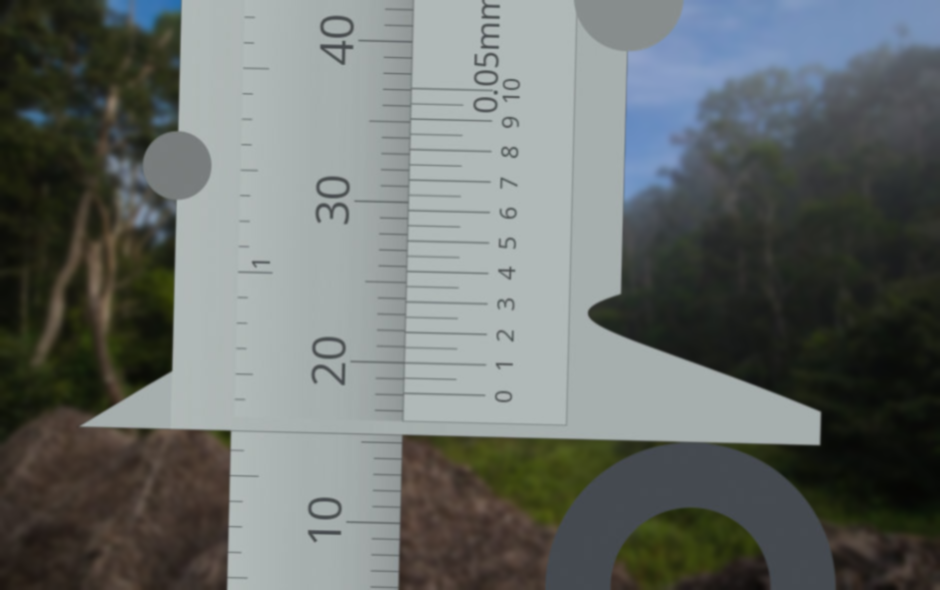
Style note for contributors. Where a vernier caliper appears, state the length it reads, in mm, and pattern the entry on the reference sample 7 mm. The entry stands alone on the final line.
18.1 mm
